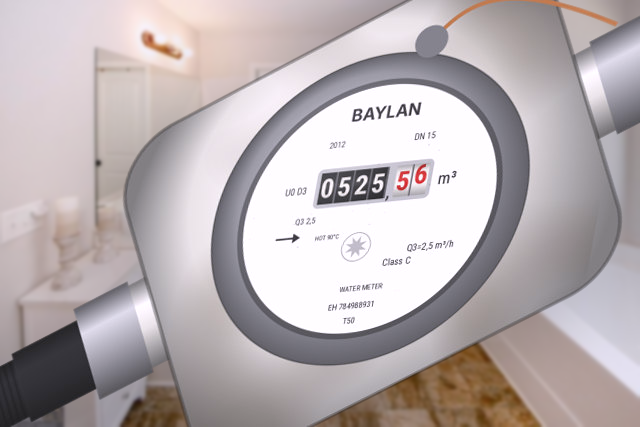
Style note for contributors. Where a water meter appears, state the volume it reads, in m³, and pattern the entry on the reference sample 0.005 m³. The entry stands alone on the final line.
525.56 m³
